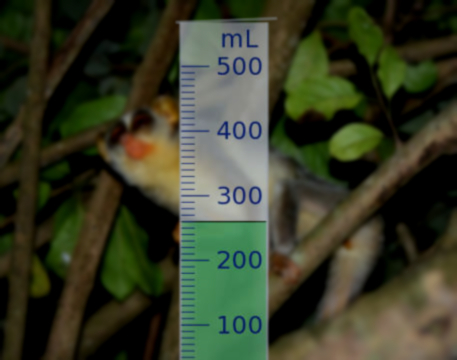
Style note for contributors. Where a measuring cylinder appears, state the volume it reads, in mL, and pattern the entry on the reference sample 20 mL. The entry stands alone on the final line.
260 mL
